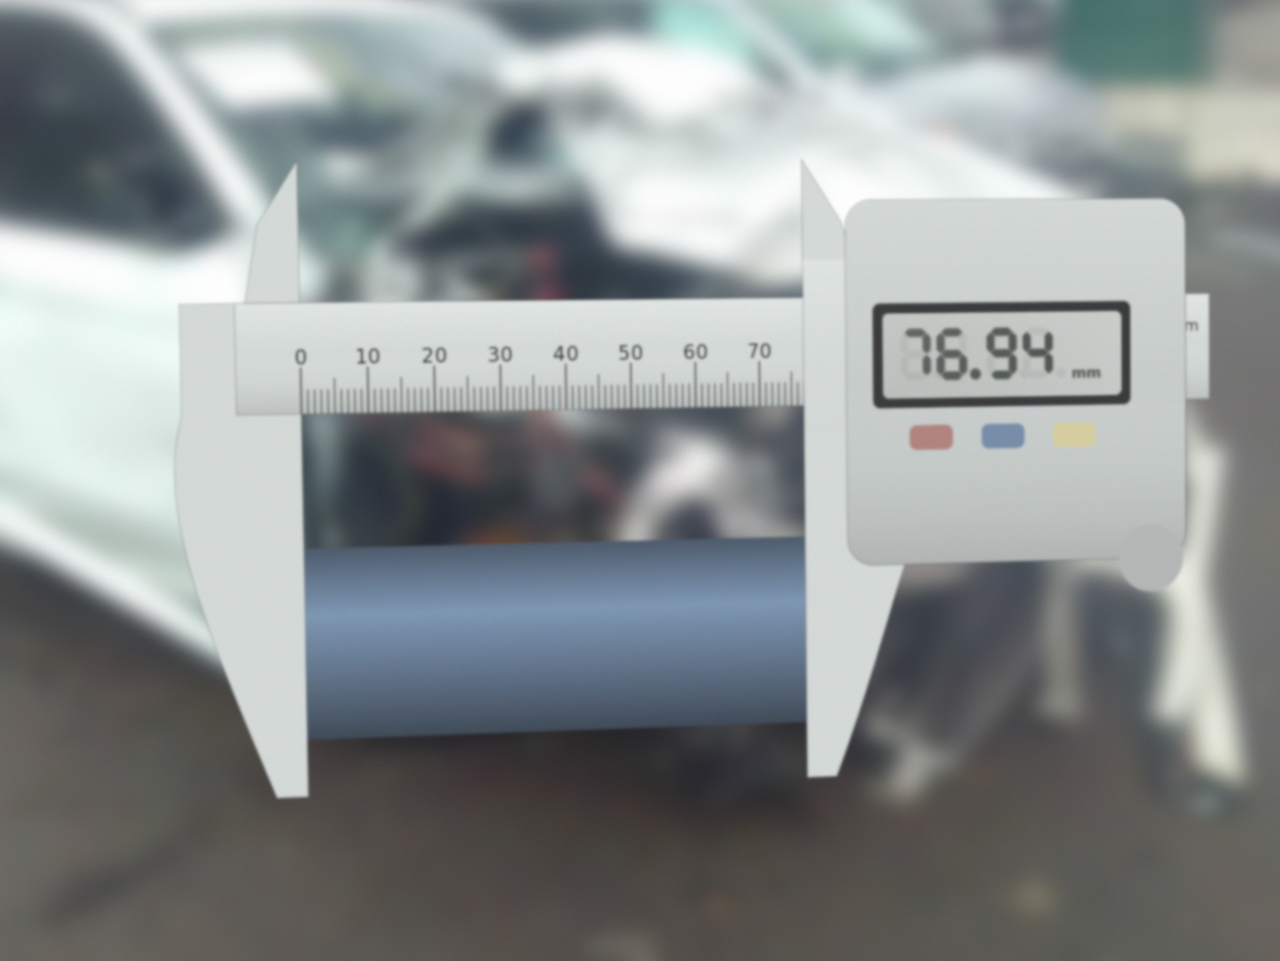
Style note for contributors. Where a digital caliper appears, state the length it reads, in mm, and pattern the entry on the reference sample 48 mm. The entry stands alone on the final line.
76.94 mm
